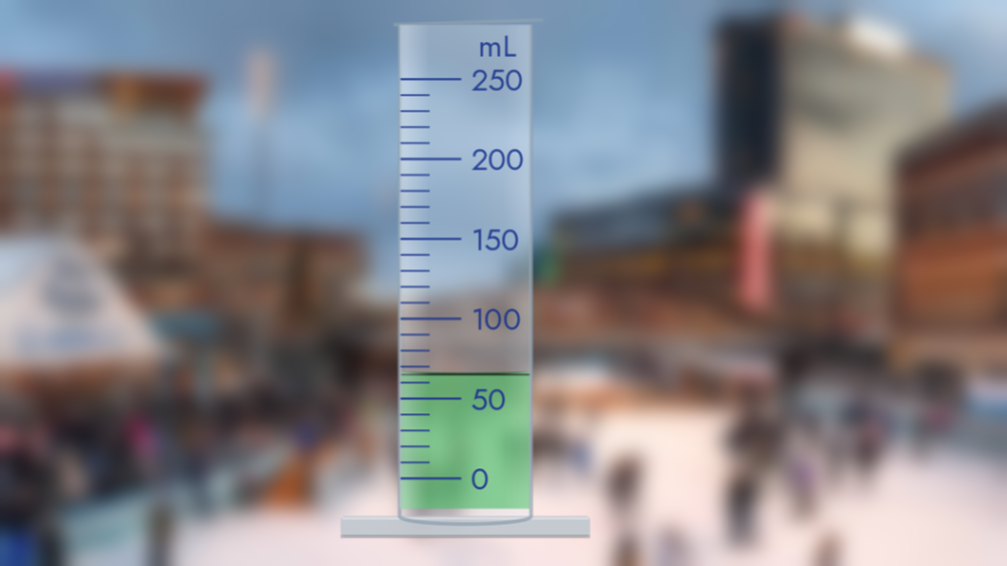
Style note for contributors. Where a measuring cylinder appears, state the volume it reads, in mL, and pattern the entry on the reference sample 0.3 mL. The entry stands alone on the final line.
65 mL
